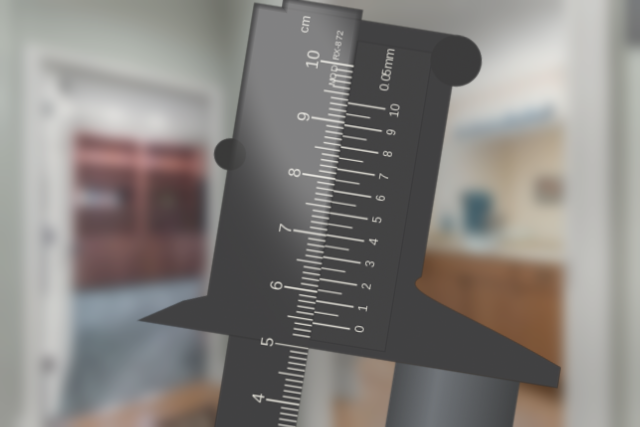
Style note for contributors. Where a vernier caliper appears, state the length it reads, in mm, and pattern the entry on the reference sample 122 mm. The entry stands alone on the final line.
54.5 mm
